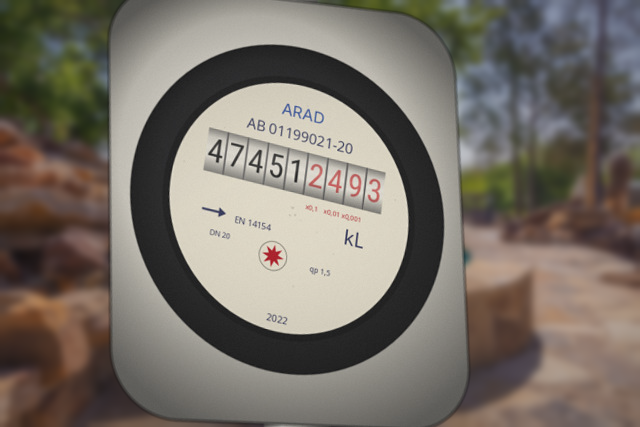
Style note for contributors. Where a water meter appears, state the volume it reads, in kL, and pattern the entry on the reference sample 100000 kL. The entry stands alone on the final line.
47451.2493 kL
